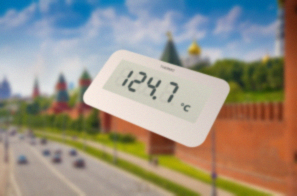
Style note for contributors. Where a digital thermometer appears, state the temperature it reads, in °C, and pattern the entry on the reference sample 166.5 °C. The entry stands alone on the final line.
124.7 °C
